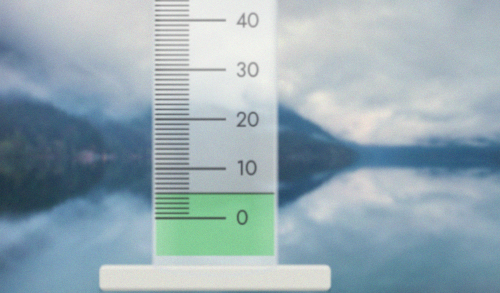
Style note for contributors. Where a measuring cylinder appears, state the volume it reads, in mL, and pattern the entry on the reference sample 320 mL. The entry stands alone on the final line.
5 mL
